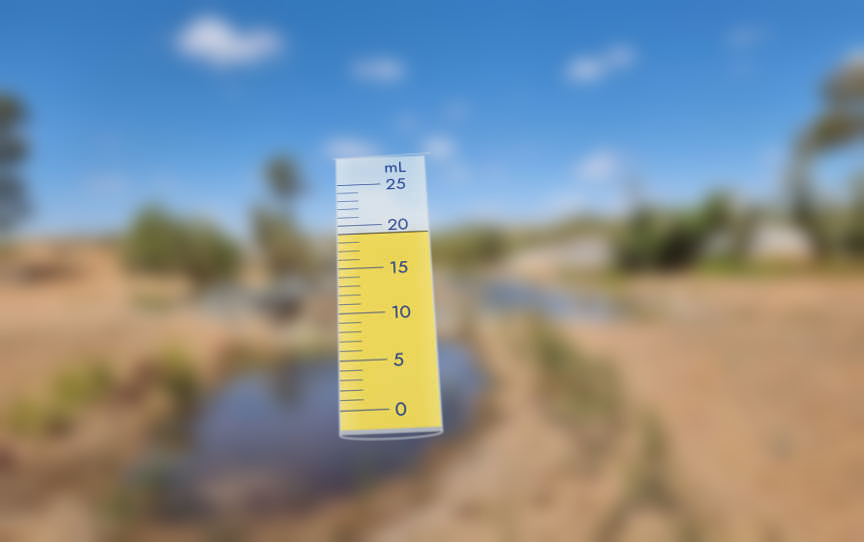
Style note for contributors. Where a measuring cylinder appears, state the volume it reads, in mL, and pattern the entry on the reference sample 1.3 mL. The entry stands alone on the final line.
19 mL
